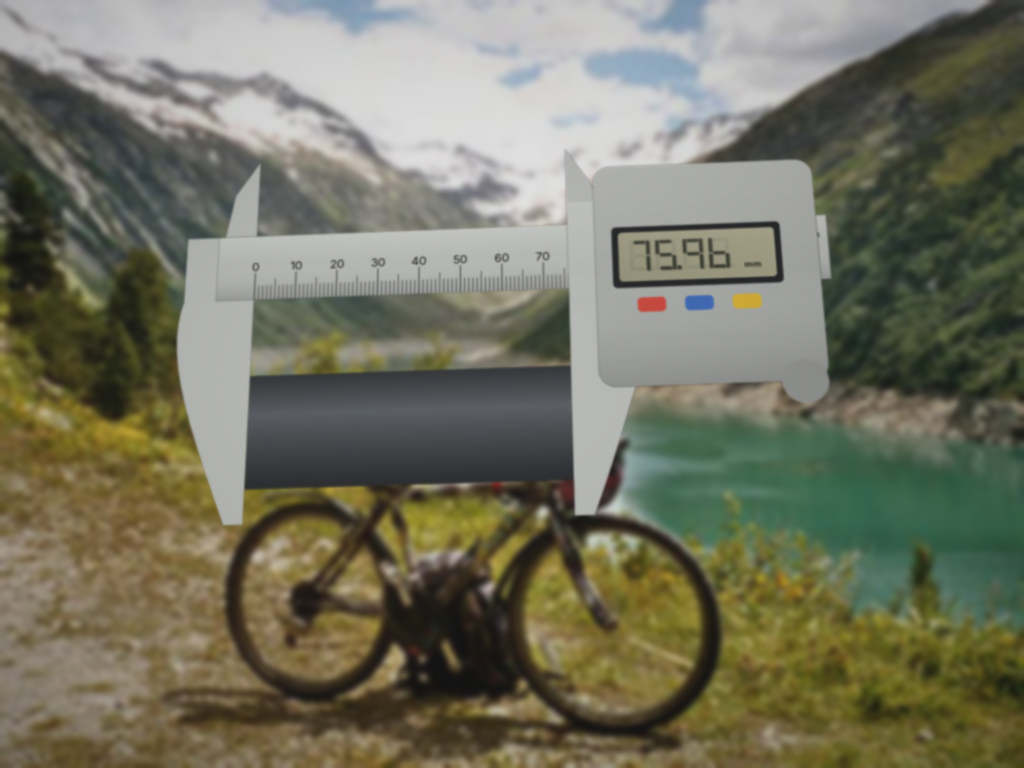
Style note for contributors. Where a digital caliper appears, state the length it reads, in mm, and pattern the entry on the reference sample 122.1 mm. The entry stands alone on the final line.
75.96 mm
